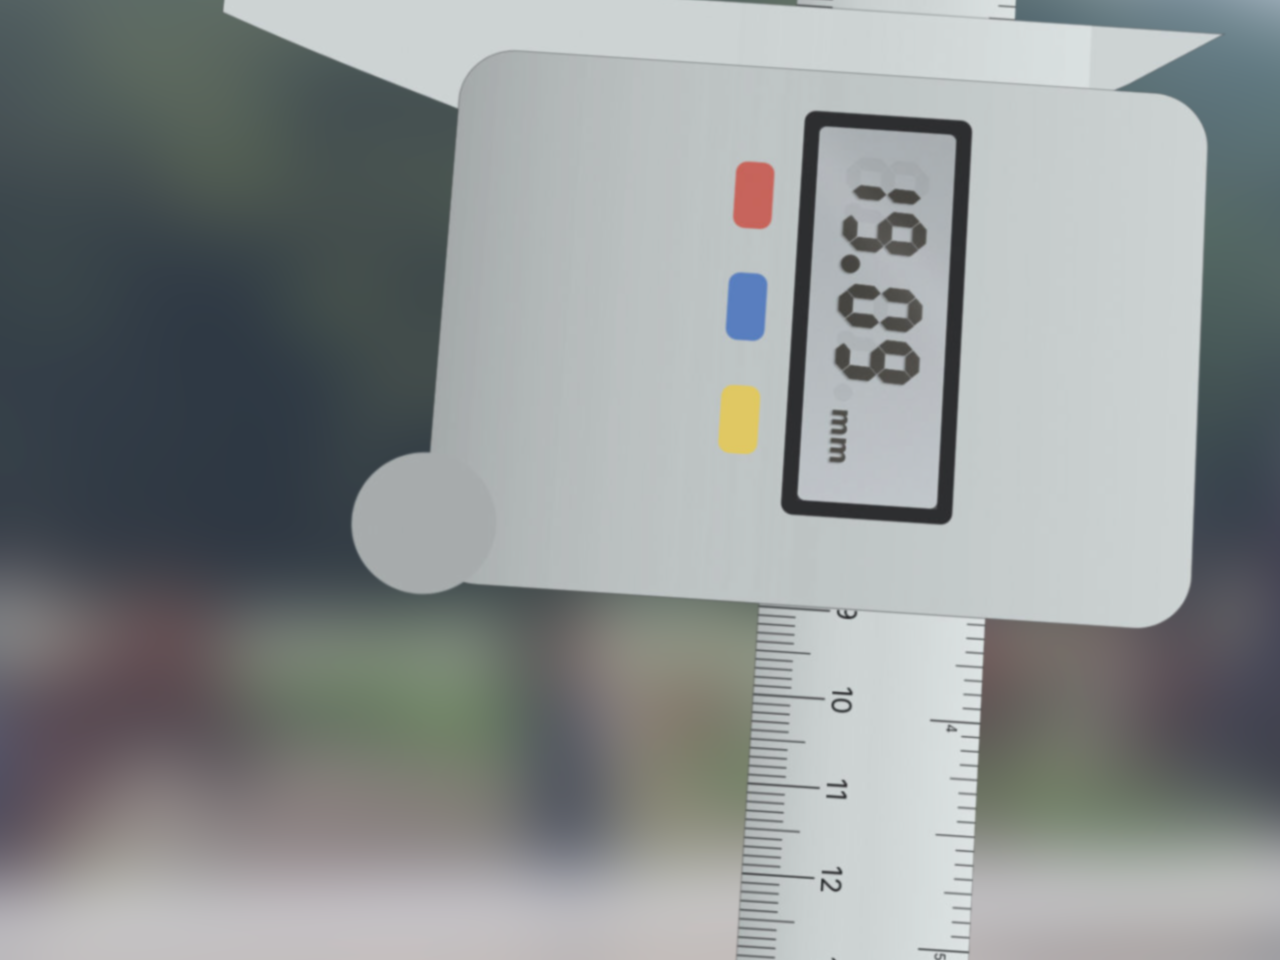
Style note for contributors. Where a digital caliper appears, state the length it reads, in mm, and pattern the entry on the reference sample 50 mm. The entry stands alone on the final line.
19.09 mm
